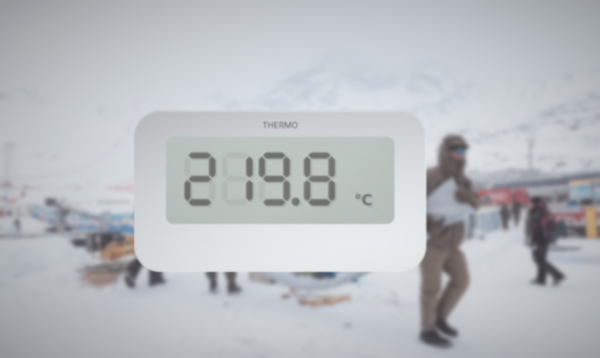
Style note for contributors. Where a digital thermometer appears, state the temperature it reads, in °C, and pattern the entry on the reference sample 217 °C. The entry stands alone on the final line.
219.8 °C
